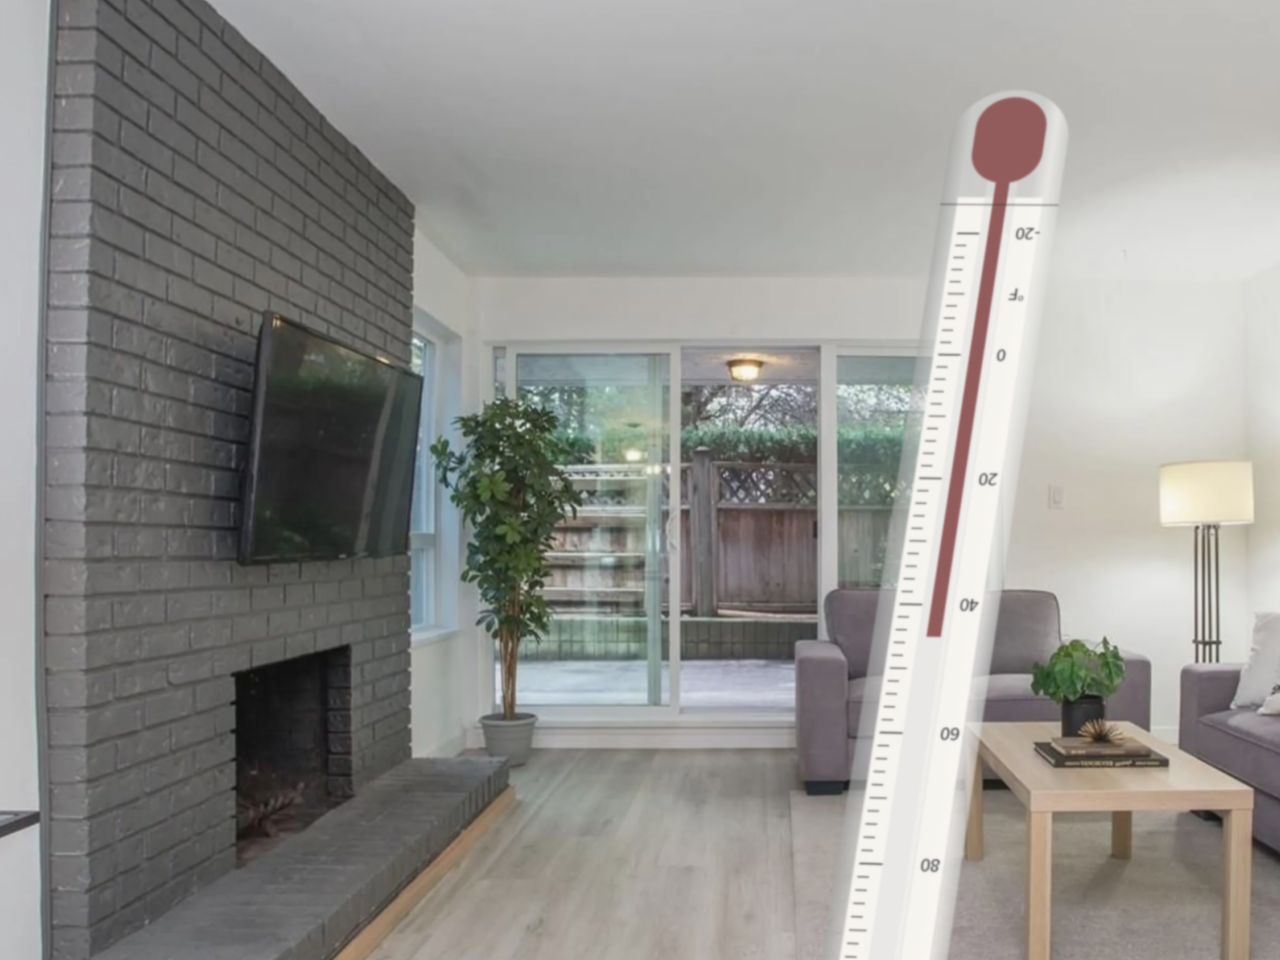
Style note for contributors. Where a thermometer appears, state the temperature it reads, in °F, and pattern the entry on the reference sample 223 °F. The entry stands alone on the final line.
45 °F
